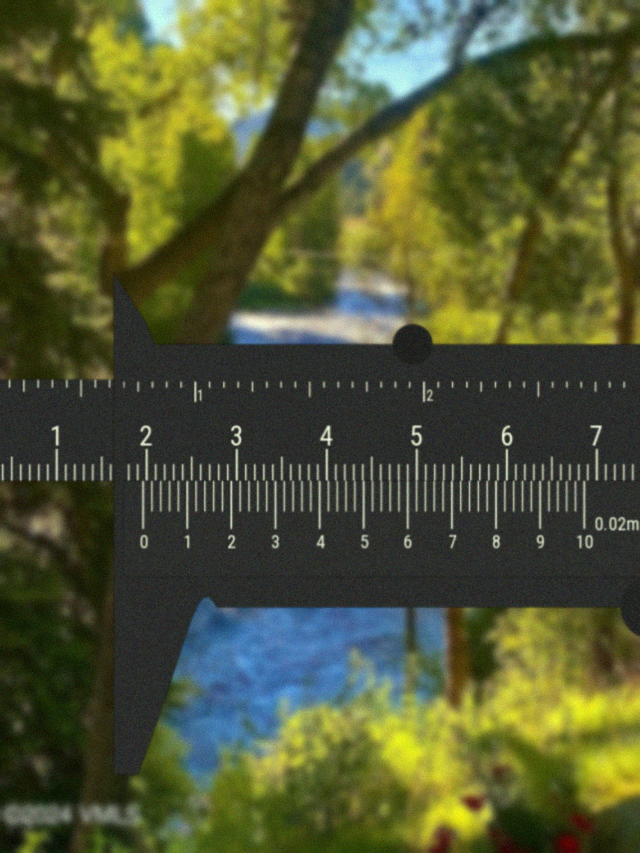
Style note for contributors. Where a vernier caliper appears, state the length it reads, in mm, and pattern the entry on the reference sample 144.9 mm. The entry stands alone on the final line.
19.6 mm
